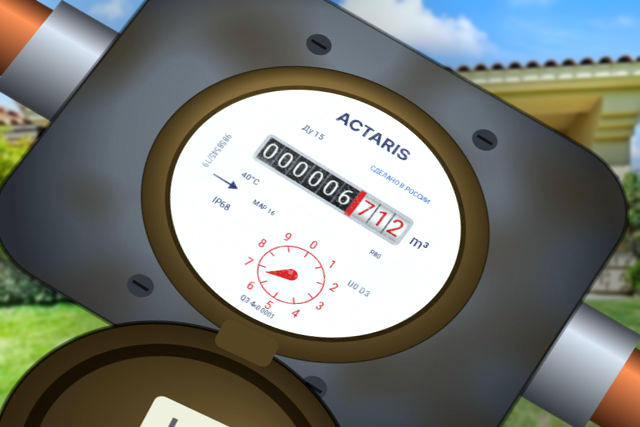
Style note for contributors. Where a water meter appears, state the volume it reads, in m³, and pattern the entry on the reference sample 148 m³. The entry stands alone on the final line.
6.7126 m³
